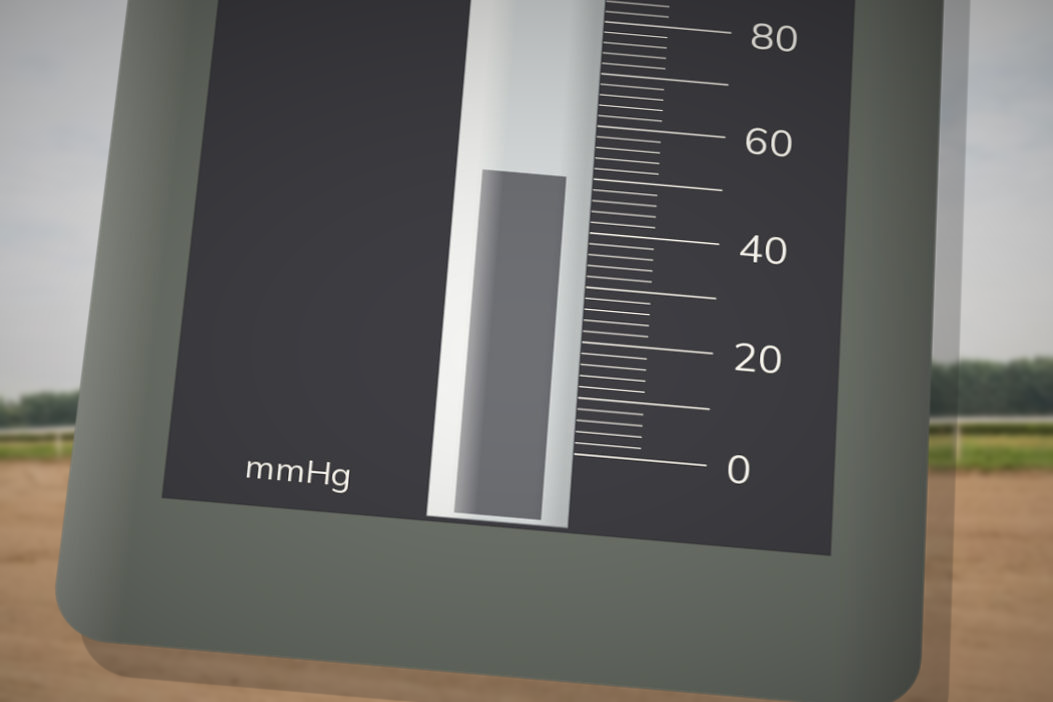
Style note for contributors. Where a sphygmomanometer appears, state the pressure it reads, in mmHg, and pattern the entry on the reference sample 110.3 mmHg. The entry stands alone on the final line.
50 mmHg
